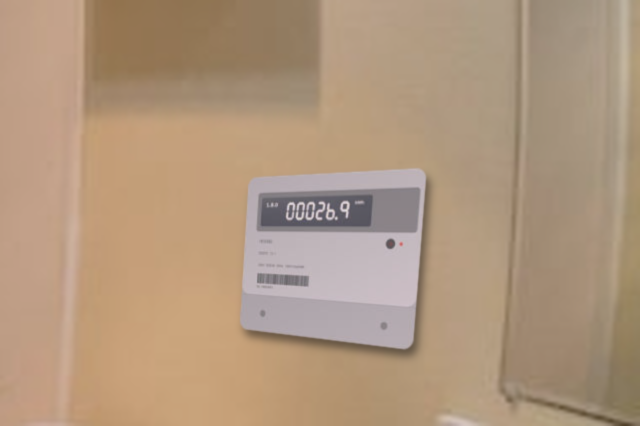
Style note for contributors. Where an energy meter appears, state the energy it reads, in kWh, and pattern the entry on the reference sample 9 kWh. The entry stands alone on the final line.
26.9 kWh
